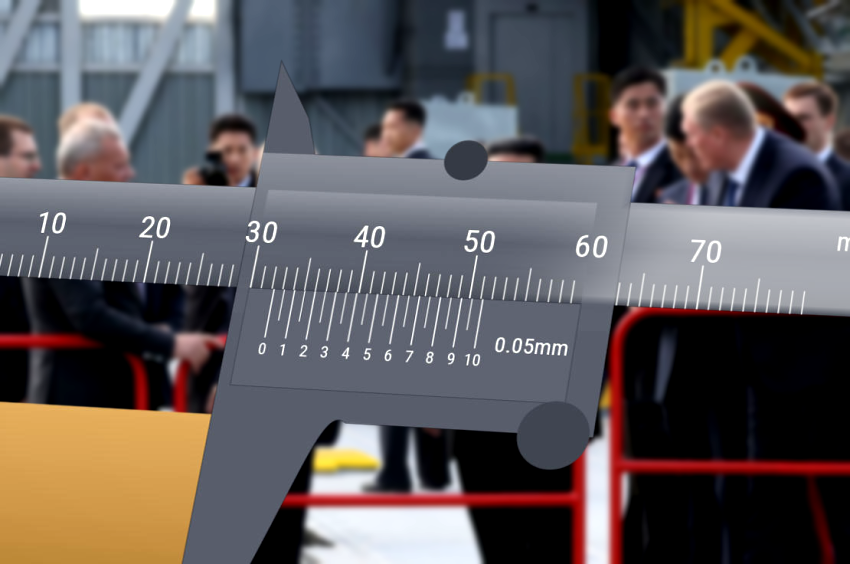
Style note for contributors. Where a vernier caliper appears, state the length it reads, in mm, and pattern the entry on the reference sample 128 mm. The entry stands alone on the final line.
32.2 mm
